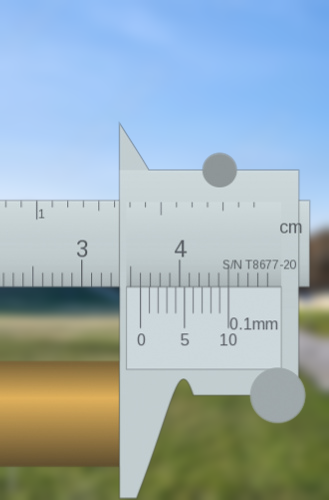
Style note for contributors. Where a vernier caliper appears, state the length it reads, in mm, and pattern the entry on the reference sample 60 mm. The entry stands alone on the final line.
36.0 mm
